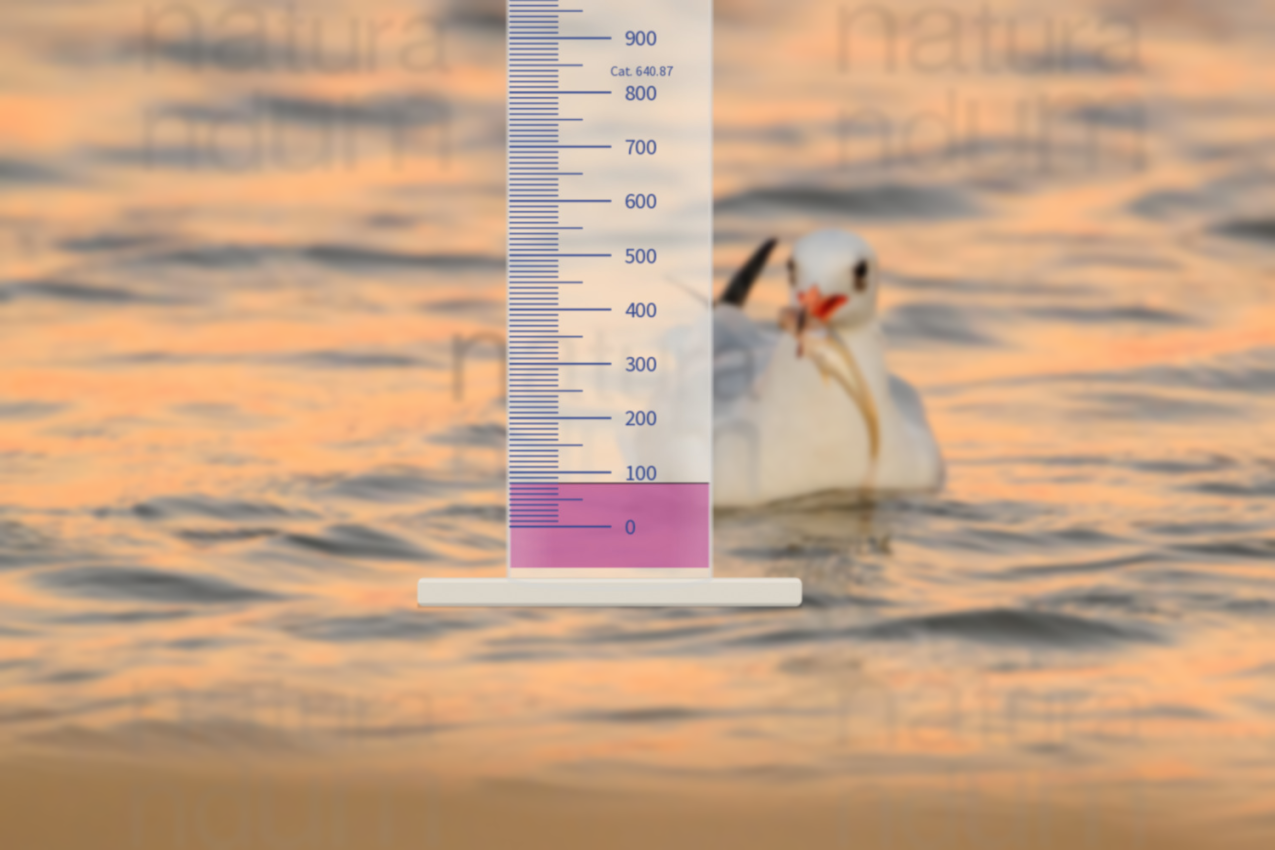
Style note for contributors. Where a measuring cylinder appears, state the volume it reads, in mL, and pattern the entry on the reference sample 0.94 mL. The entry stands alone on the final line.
80 mL
